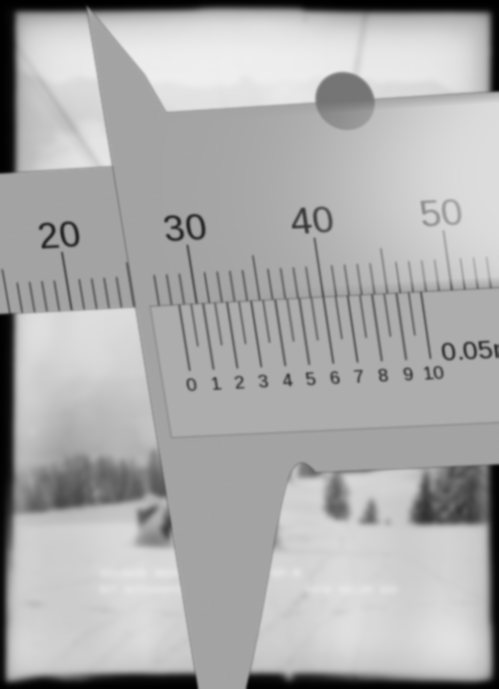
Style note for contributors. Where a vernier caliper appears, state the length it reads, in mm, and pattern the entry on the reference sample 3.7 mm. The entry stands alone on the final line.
28.6 mm
